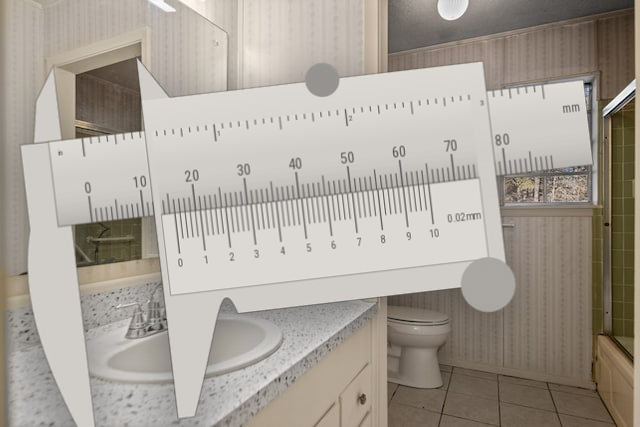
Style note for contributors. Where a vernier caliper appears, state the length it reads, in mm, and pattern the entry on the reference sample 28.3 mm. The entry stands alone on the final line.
16.0 mm
